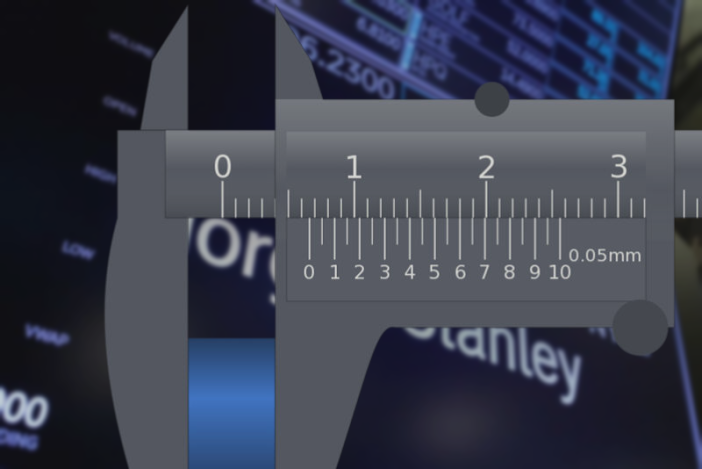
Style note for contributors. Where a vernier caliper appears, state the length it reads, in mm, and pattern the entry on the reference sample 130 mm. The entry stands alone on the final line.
6.6 mm
